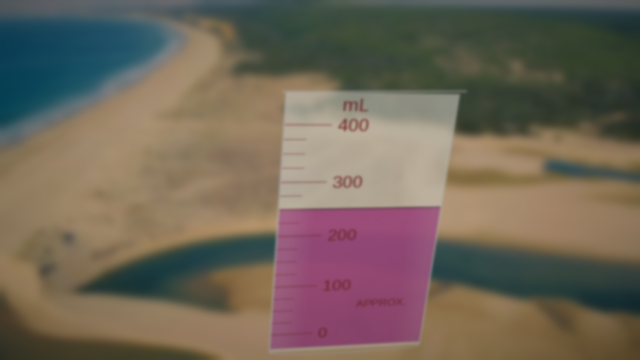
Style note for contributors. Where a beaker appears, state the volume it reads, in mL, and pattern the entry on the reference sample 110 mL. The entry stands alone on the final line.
250 mL
